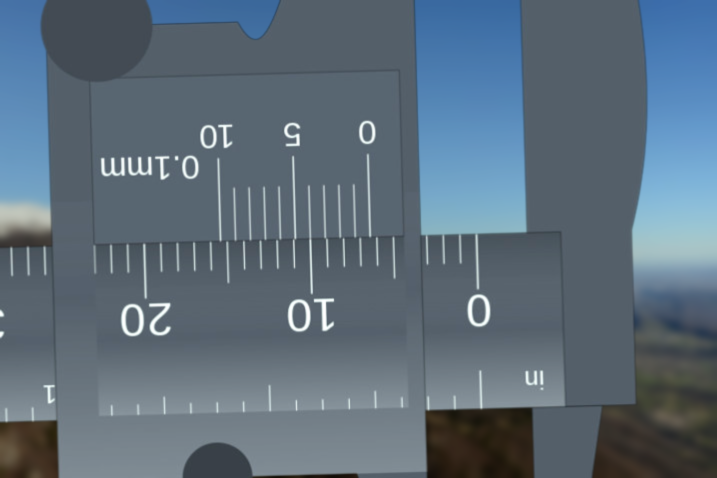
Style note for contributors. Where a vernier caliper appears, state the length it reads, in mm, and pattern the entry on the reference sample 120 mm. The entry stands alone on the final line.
6.4 mm
